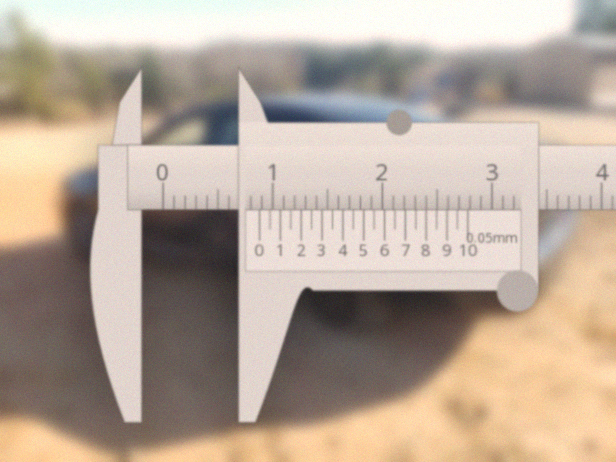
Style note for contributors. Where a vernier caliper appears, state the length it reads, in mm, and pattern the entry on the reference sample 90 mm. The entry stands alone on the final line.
8.8 mm
